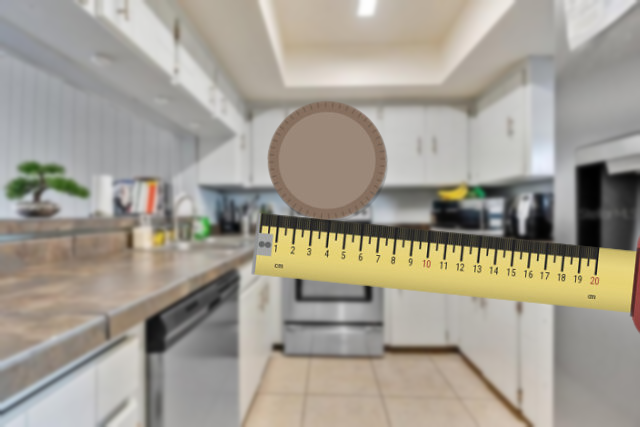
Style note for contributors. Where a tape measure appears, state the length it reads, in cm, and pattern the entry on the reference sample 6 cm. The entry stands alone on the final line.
7 cm
